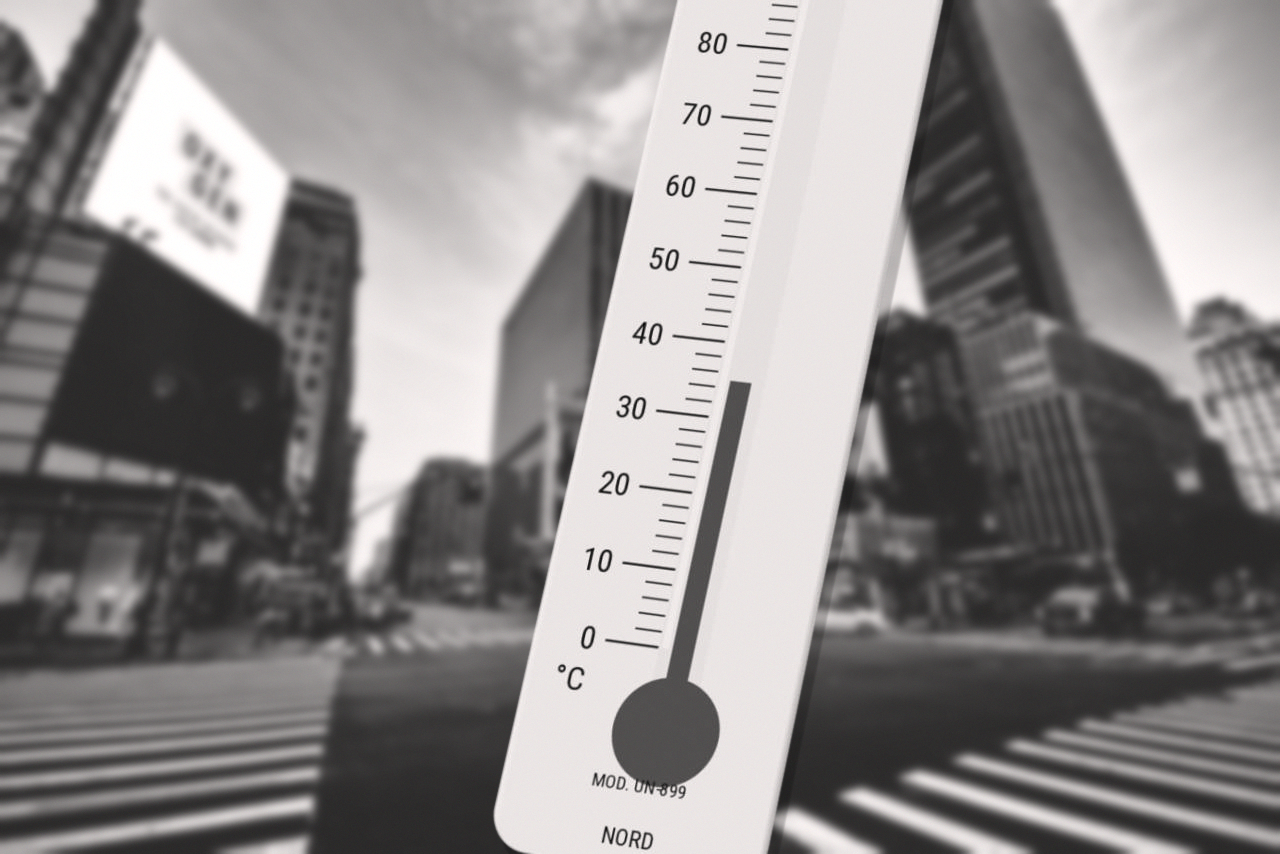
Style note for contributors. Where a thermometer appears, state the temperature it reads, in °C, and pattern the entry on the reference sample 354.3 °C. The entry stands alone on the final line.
35 °C
